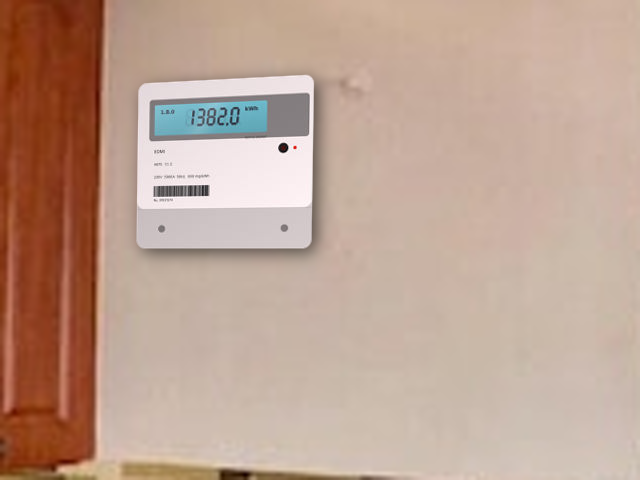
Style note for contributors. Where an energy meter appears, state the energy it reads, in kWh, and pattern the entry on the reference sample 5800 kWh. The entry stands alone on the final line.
1382.0 kWh
